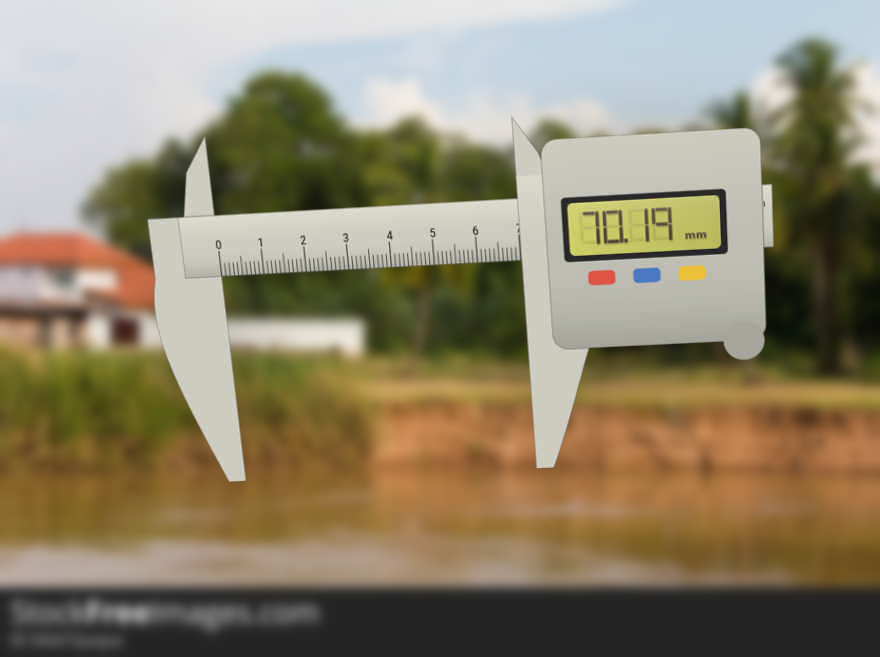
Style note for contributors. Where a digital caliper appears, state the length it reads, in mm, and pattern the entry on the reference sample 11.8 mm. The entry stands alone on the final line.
70.19 mm
